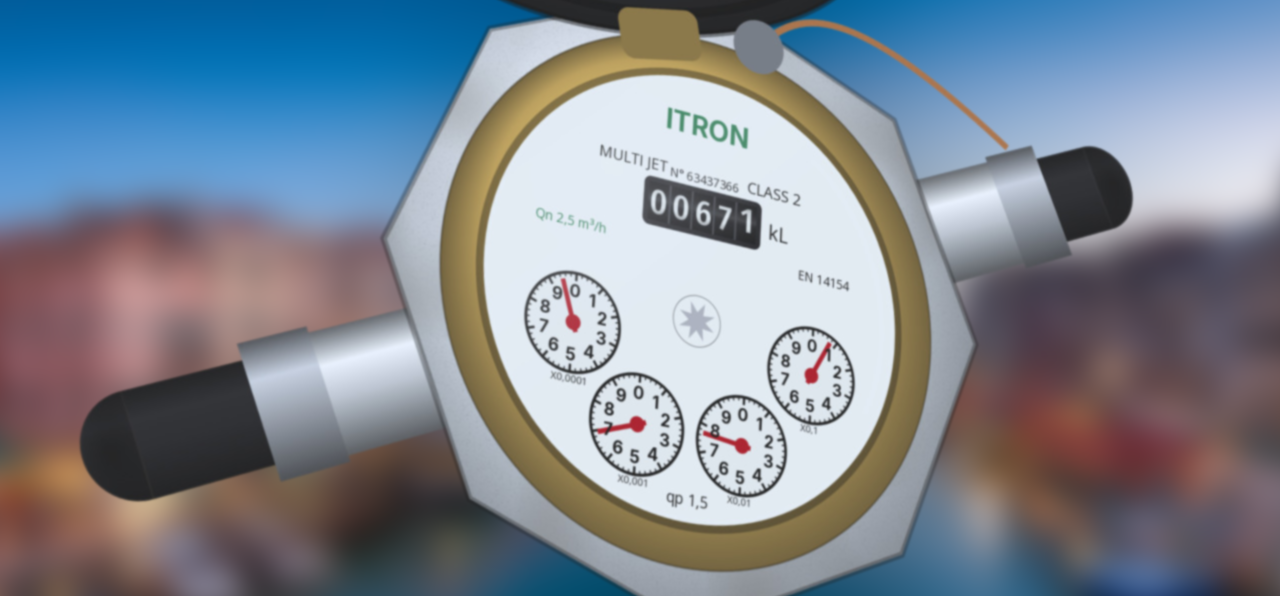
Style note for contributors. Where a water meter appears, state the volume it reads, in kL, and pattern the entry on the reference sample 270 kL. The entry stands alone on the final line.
671.0769 kL
